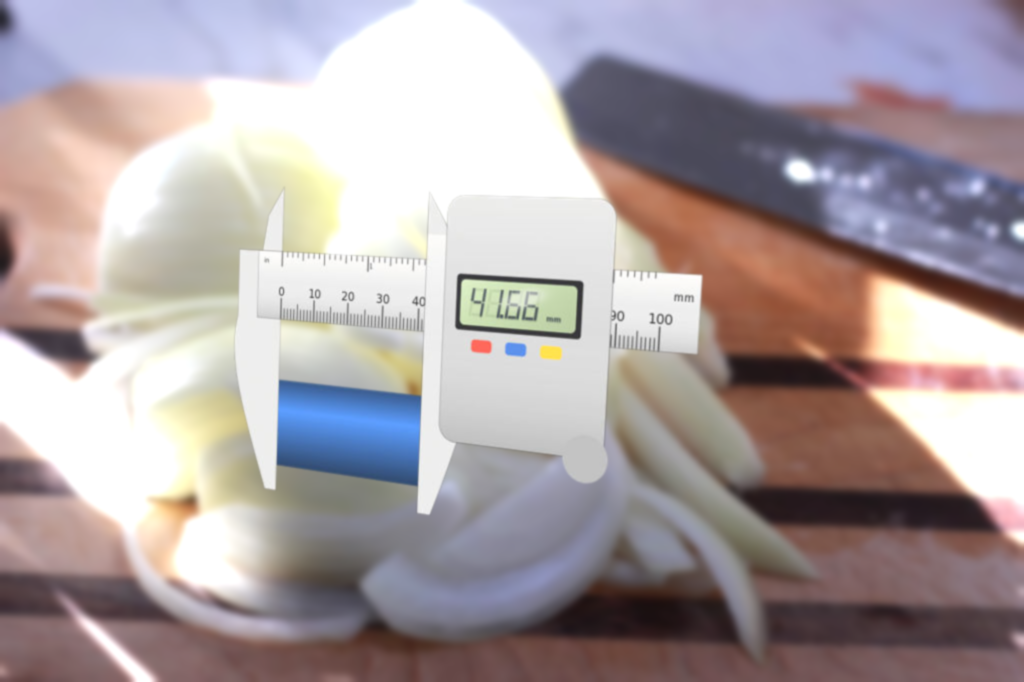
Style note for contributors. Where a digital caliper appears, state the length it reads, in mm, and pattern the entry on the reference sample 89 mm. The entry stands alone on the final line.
41.66 mm
